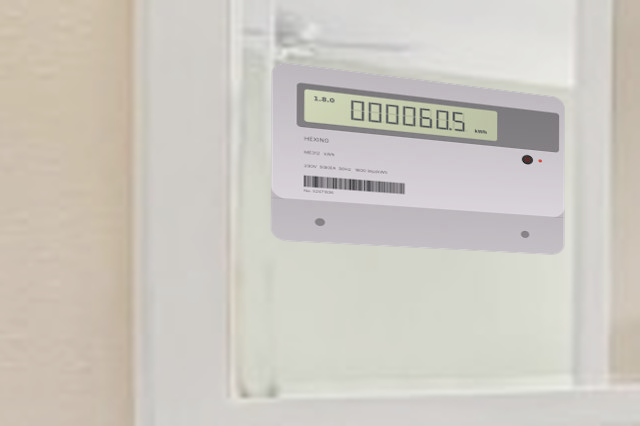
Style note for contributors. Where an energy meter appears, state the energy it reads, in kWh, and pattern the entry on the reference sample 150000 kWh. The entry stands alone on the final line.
60.5 kWh
